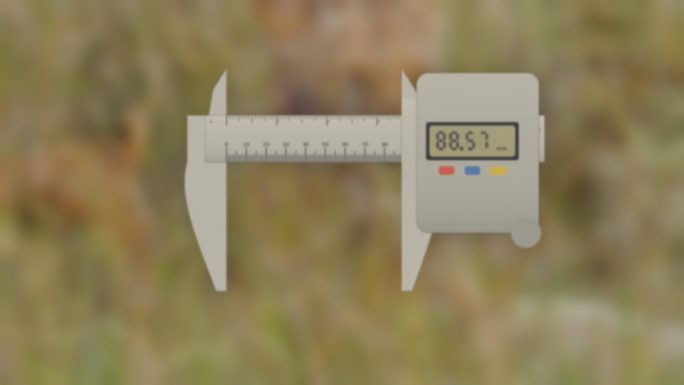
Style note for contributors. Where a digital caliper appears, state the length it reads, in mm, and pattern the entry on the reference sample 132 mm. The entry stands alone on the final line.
88.57 mm
